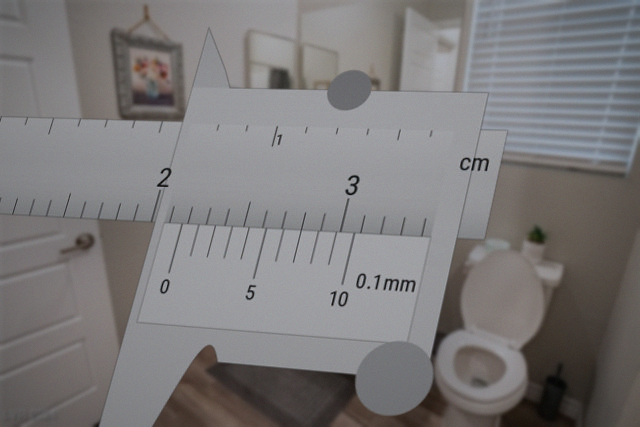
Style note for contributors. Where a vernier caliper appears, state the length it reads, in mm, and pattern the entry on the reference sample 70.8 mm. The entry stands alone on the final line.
21.7 mm
